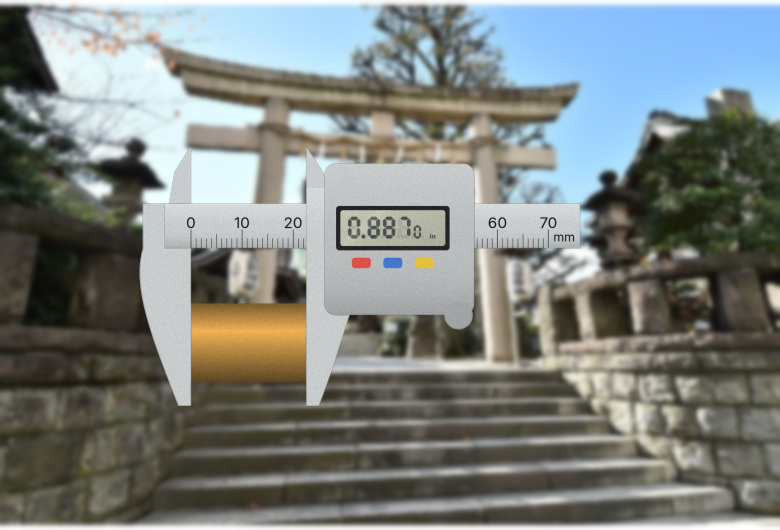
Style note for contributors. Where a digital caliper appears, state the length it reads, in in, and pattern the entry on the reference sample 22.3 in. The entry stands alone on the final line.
0.8870 in
